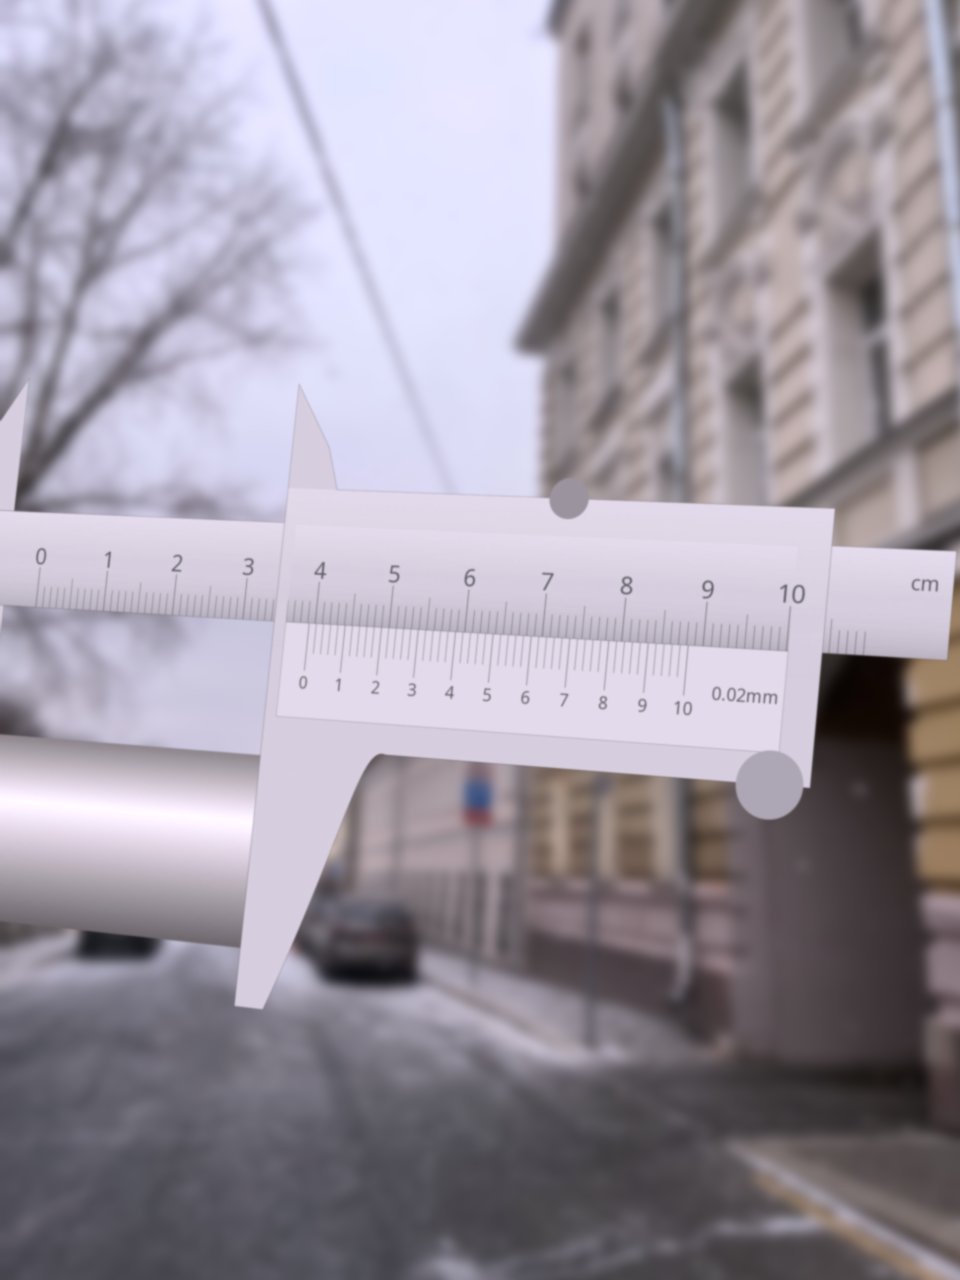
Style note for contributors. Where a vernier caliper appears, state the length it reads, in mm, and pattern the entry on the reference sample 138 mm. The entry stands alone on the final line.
39.2 mm
